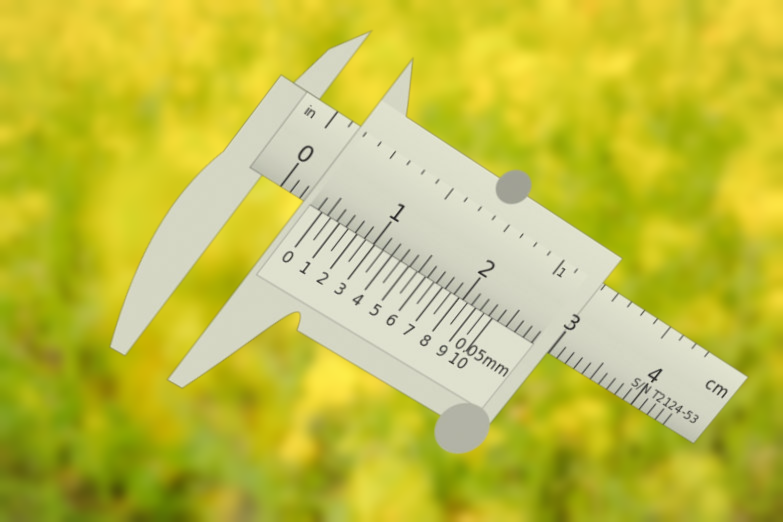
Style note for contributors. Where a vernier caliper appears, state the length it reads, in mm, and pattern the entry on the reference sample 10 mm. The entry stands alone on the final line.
4.4 mm
